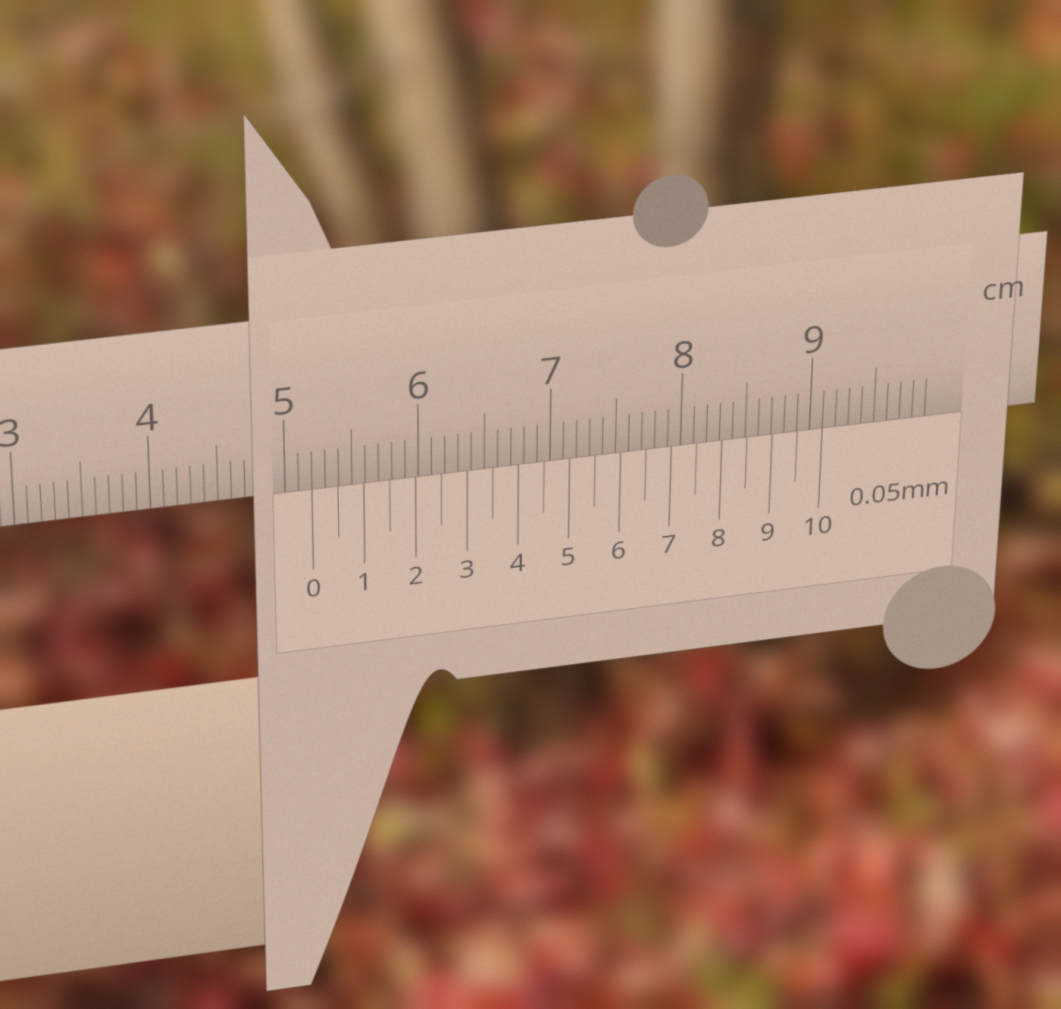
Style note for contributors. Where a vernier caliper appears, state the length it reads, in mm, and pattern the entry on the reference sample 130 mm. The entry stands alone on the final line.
52.0 mm
